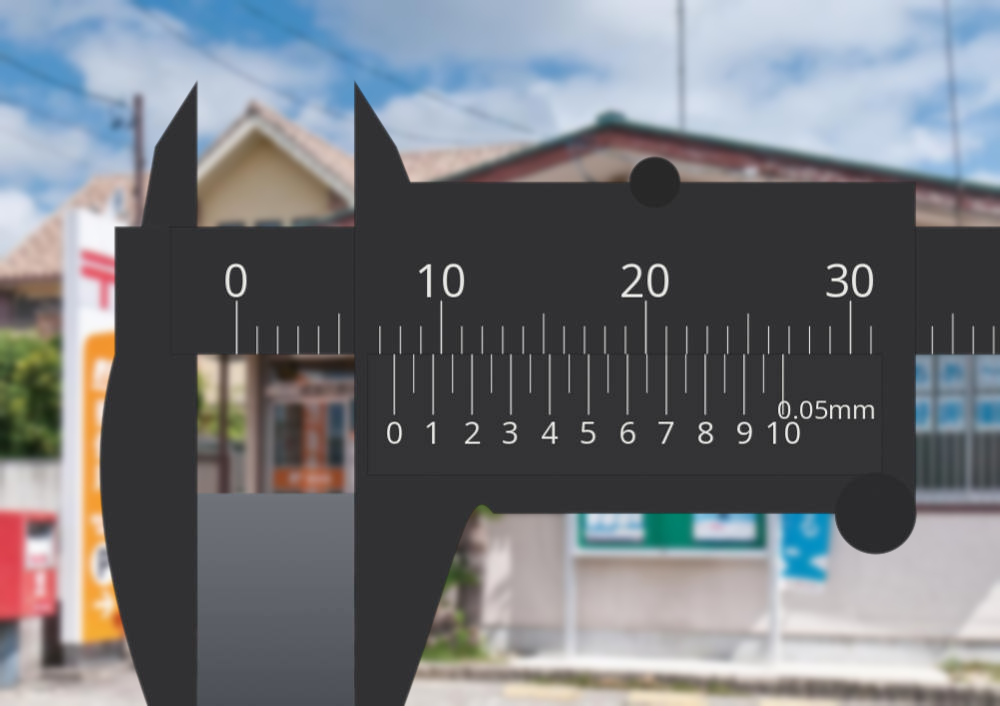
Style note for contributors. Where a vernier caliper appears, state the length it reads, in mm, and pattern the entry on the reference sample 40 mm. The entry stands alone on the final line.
7.7 mm
